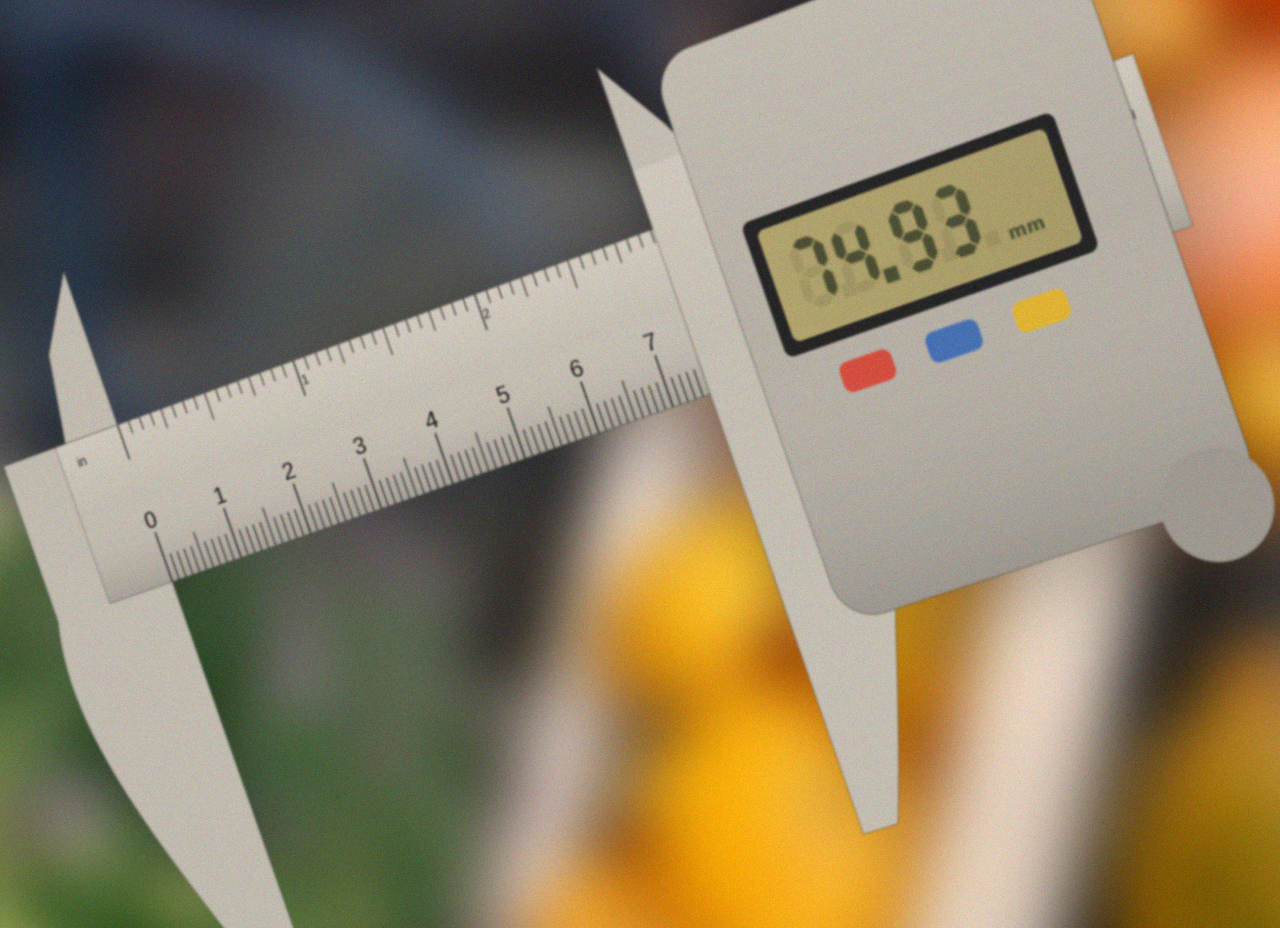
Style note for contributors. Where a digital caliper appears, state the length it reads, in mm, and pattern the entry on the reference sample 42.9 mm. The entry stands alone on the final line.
74.93 mm
